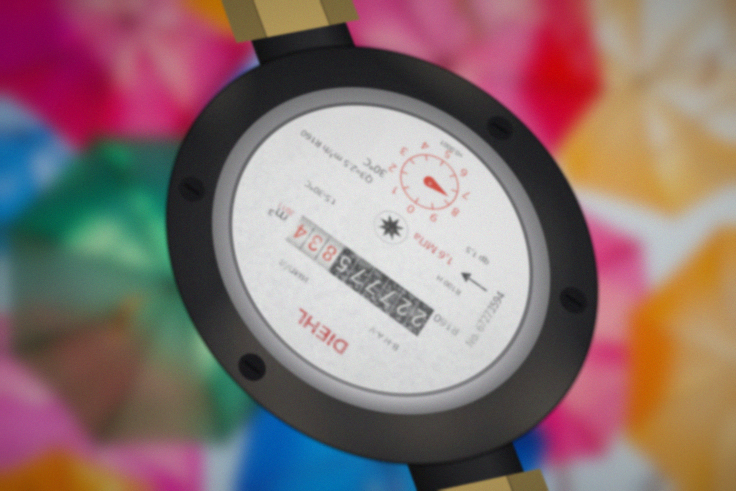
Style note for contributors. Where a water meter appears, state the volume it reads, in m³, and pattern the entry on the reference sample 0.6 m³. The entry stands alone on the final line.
227775.8347 m³
